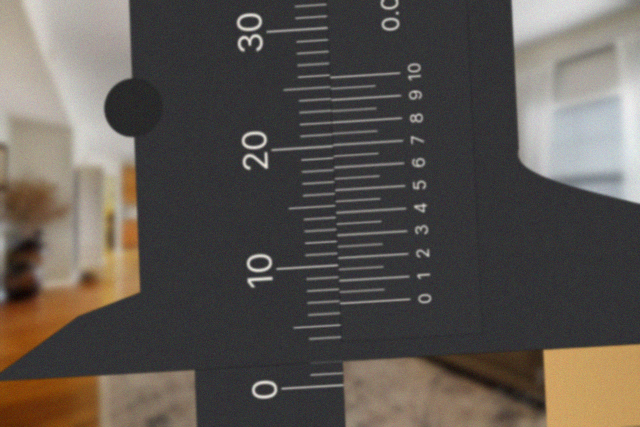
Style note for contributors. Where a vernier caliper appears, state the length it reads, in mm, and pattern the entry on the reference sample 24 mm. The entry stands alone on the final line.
6.8 mm
